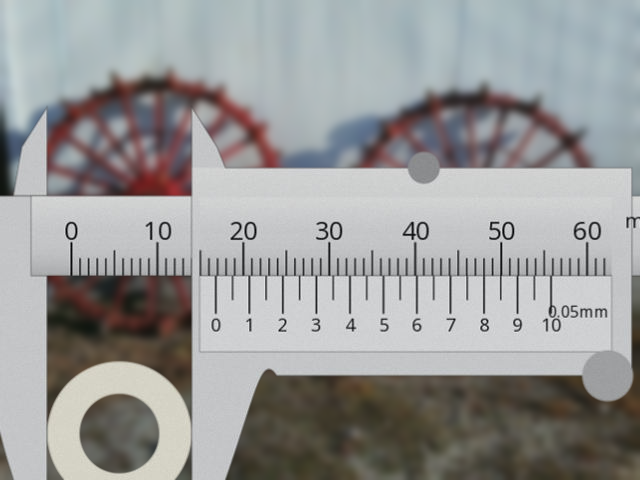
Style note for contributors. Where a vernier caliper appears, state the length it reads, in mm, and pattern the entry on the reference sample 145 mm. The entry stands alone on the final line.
16.8 mm
